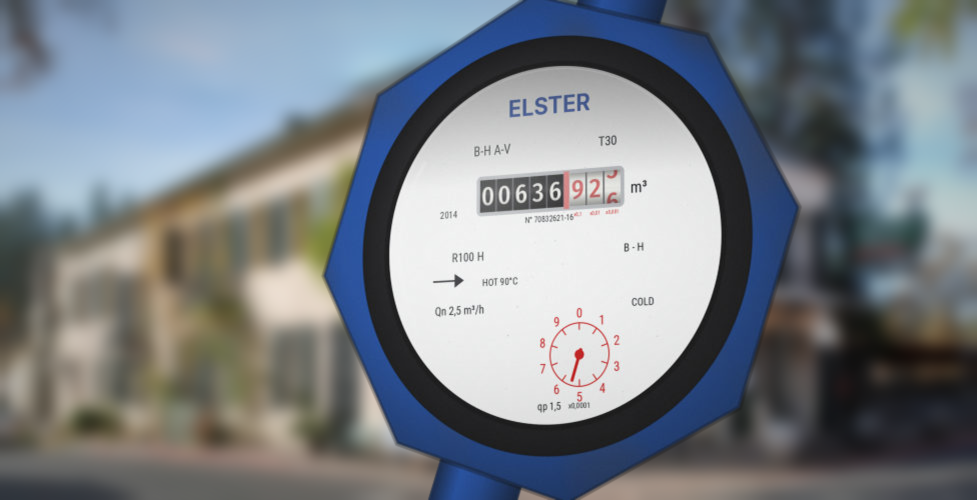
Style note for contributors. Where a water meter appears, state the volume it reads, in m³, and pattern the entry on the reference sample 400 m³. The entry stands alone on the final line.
636.9255 m³
